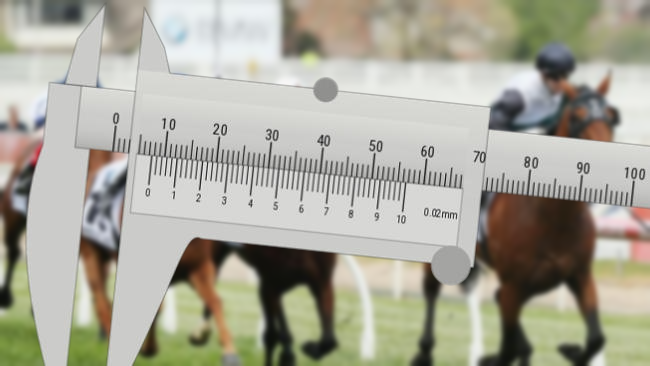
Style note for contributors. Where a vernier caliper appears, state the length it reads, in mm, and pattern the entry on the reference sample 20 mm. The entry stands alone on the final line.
7.5 mm
